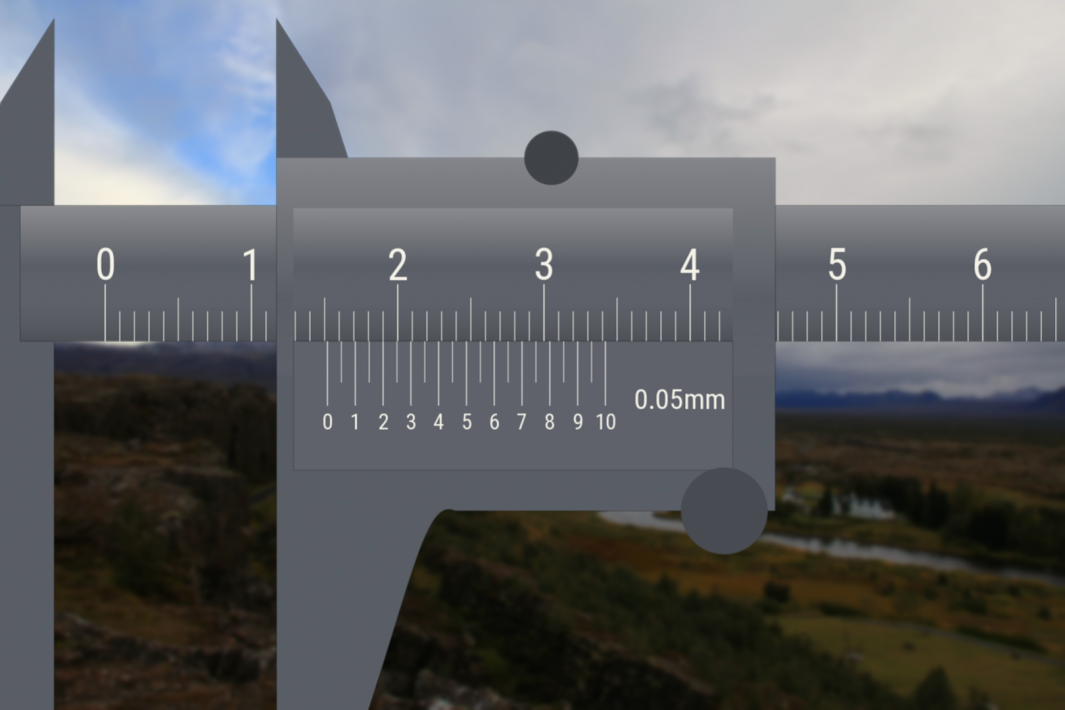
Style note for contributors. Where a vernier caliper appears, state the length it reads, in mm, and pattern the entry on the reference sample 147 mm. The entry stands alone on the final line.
15.2 mm
